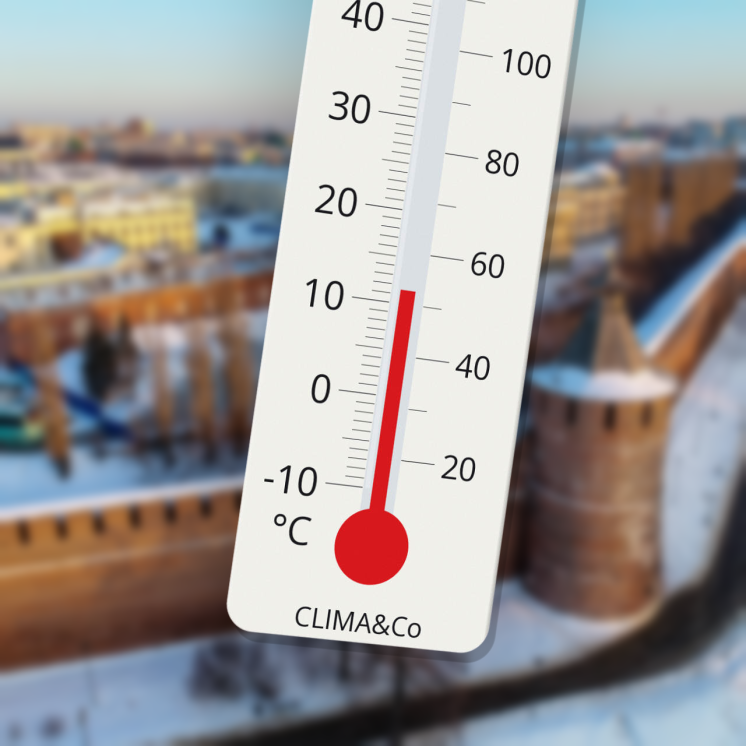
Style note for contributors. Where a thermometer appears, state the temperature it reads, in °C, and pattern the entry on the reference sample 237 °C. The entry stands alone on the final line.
11.5 °C
